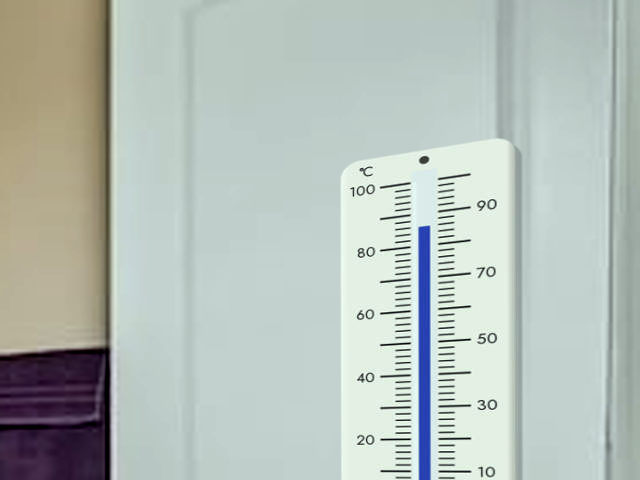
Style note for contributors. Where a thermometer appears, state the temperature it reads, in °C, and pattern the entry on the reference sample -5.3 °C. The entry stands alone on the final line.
86 °C
